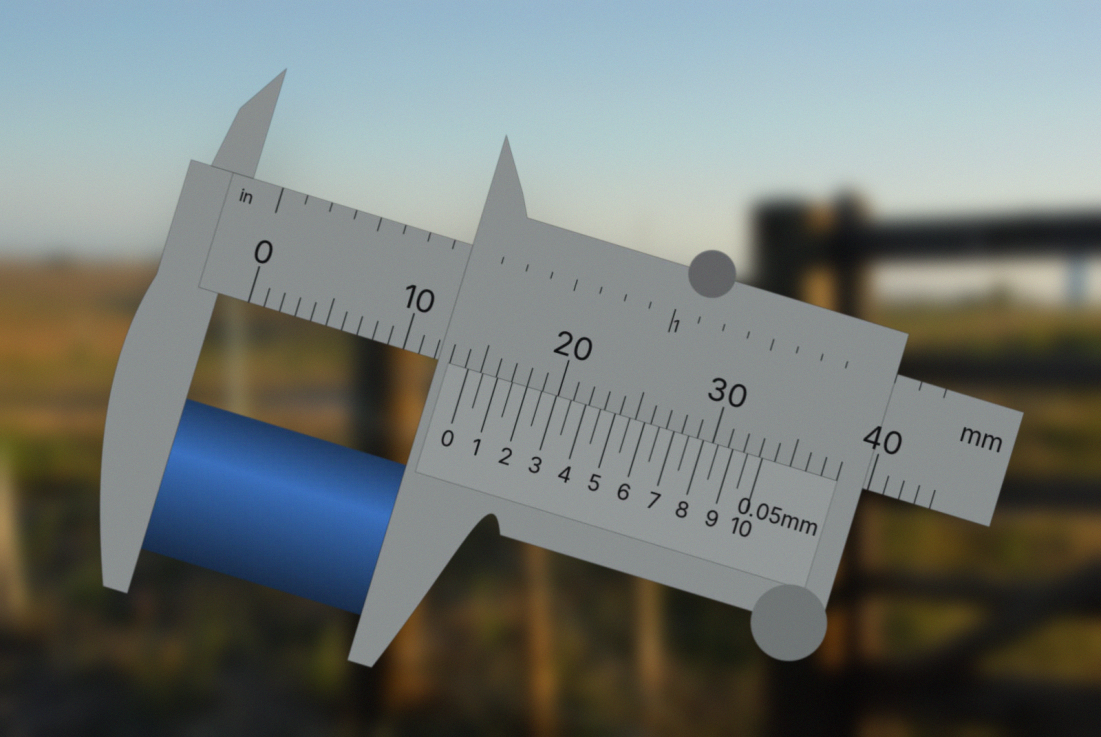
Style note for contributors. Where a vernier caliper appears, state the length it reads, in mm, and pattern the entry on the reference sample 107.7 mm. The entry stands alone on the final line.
14.2 mm
